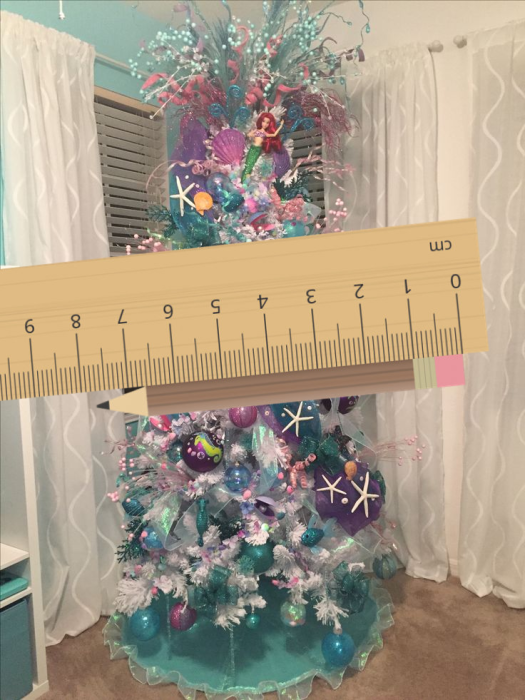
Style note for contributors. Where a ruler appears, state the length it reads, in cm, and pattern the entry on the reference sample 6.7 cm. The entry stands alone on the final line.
7.7 cm
